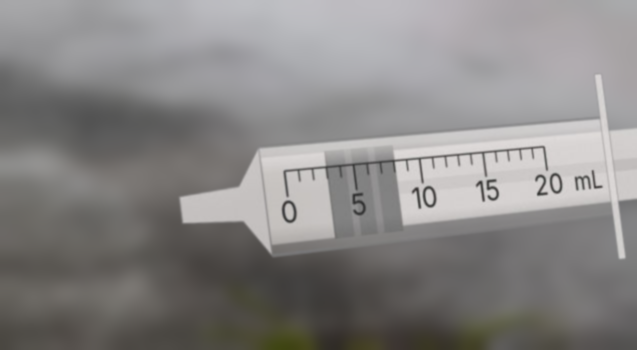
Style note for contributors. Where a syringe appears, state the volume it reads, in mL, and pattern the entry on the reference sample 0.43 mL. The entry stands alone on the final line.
3 mL
